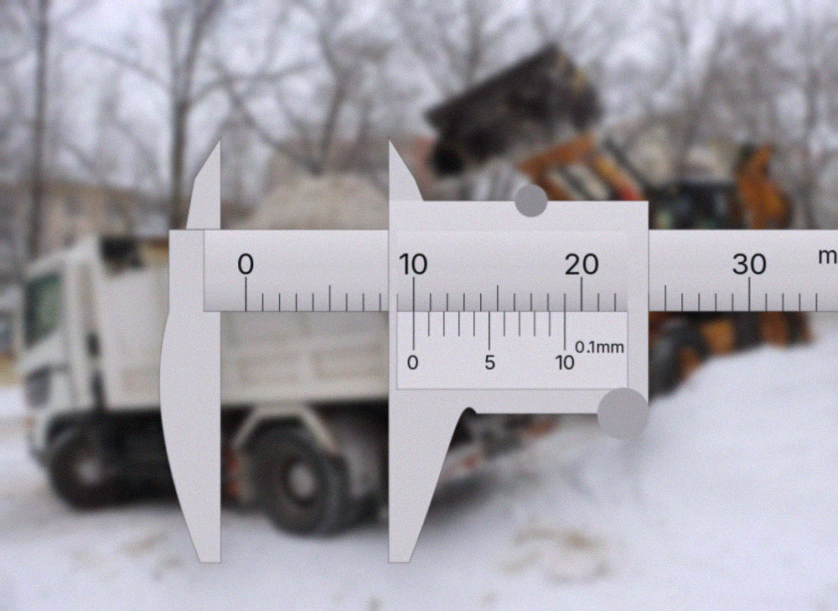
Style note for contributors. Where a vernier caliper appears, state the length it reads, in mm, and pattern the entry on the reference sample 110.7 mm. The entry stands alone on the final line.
10.0 mm
